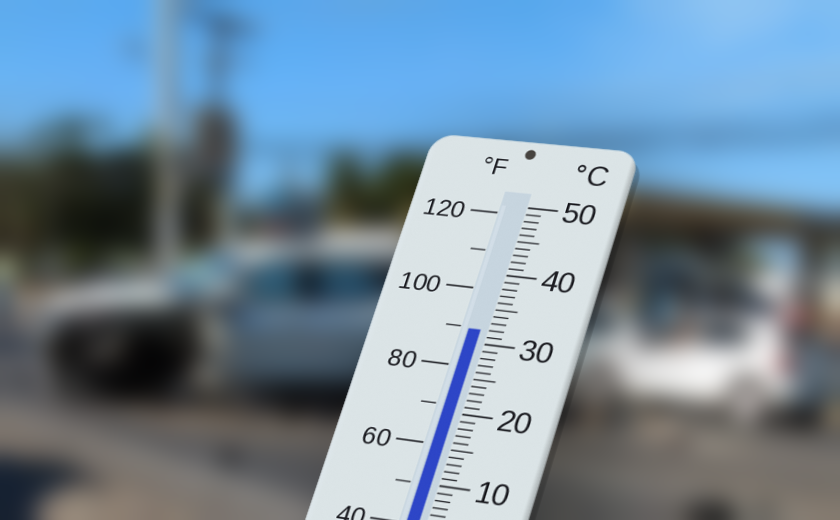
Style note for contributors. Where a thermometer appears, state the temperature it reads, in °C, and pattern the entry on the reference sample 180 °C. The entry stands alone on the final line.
32 °C
